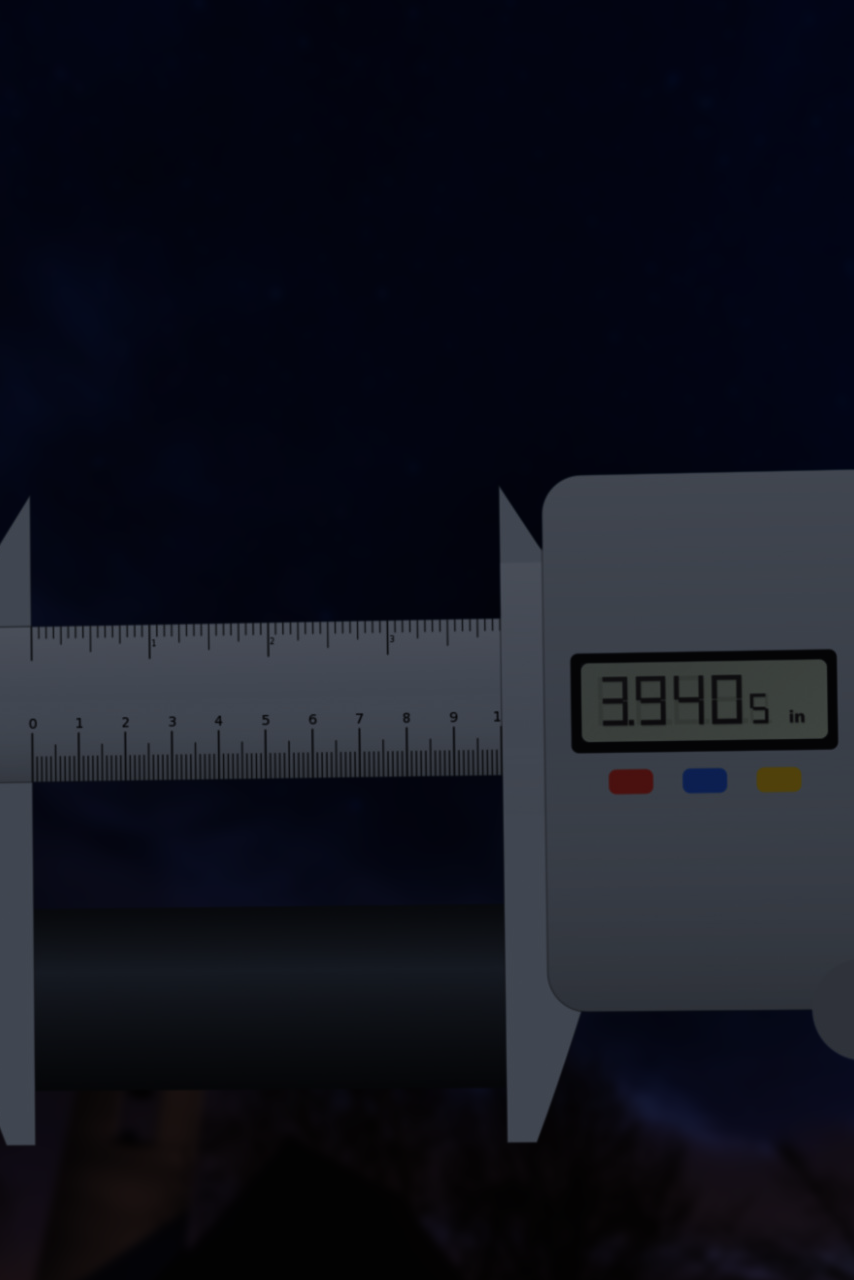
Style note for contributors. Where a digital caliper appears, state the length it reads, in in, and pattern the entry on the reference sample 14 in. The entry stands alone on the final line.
3.9405 in
